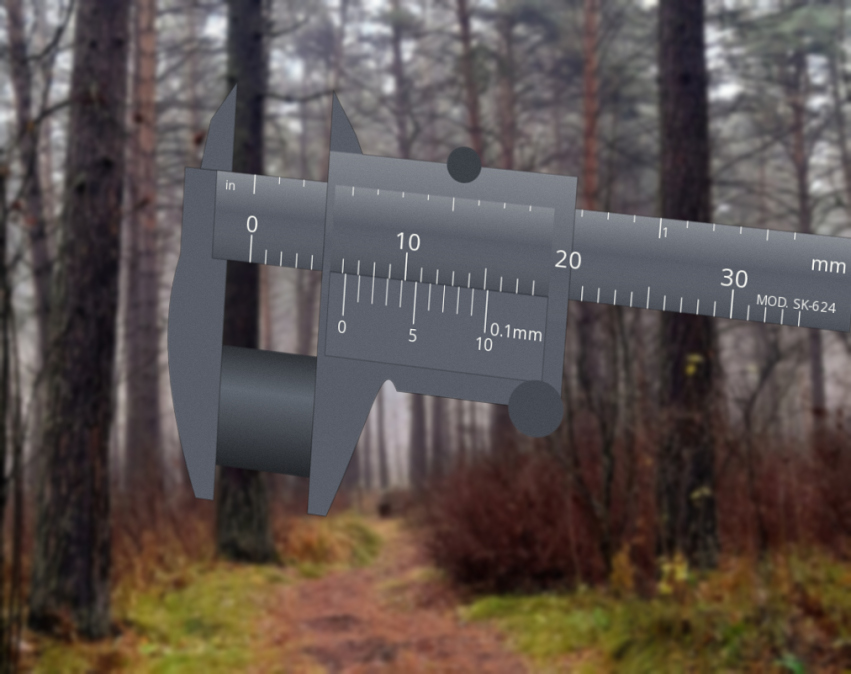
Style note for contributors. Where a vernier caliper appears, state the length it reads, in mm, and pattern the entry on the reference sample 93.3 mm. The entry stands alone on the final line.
6.2 mm
